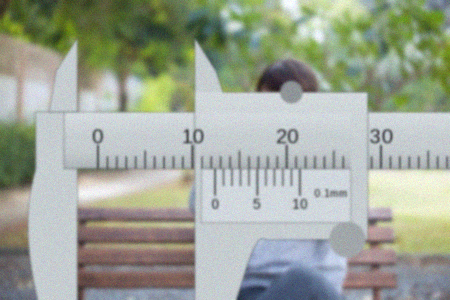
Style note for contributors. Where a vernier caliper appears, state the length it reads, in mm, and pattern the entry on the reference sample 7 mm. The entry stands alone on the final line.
12.4 mm
